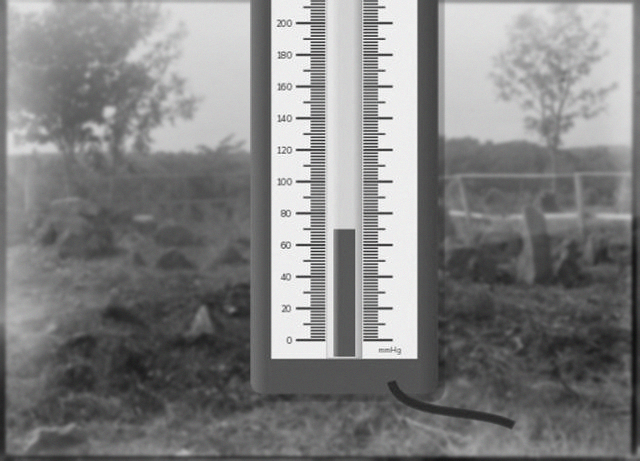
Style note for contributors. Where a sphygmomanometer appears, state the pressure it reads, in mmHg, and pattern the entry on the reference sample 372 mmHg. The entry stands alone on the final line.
70 mmHg
